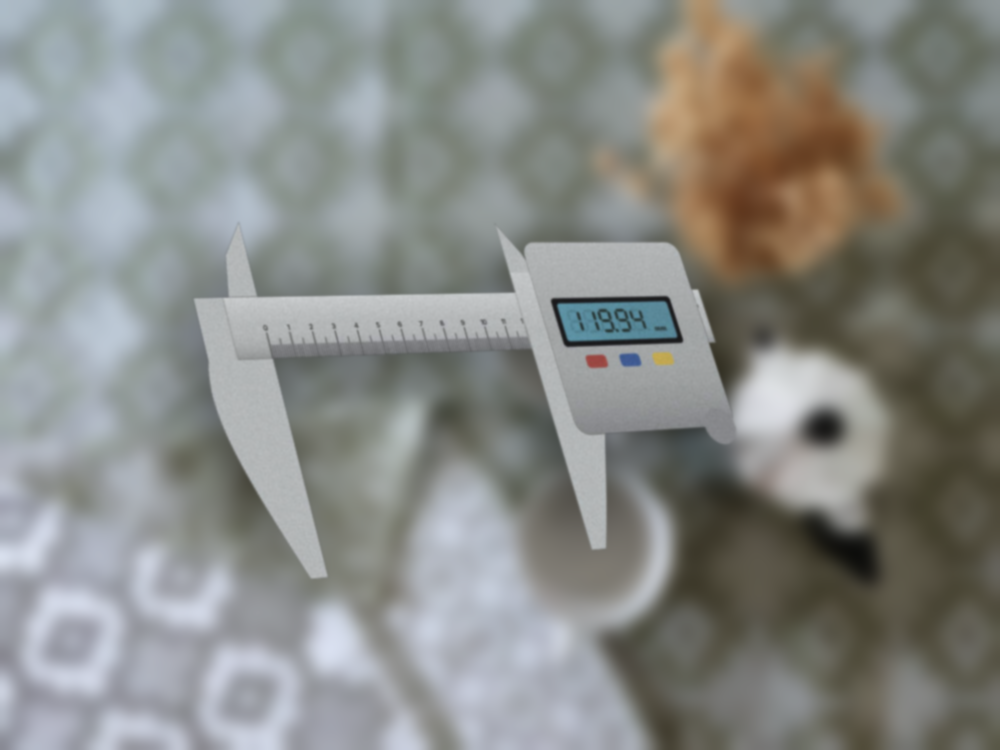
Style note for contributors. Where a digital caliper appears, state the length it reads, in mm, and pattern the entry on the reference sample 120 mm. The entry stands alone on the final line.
119.94 mm
